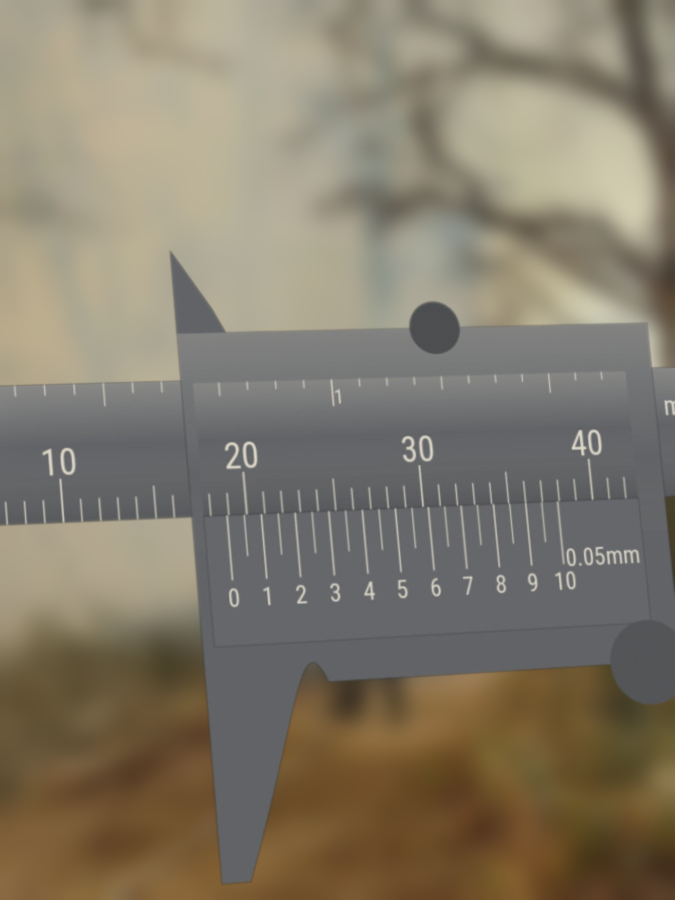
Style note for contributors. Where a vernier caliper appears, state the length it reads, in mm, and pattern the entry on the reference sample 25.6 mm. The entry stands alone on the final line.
18.9 mm
